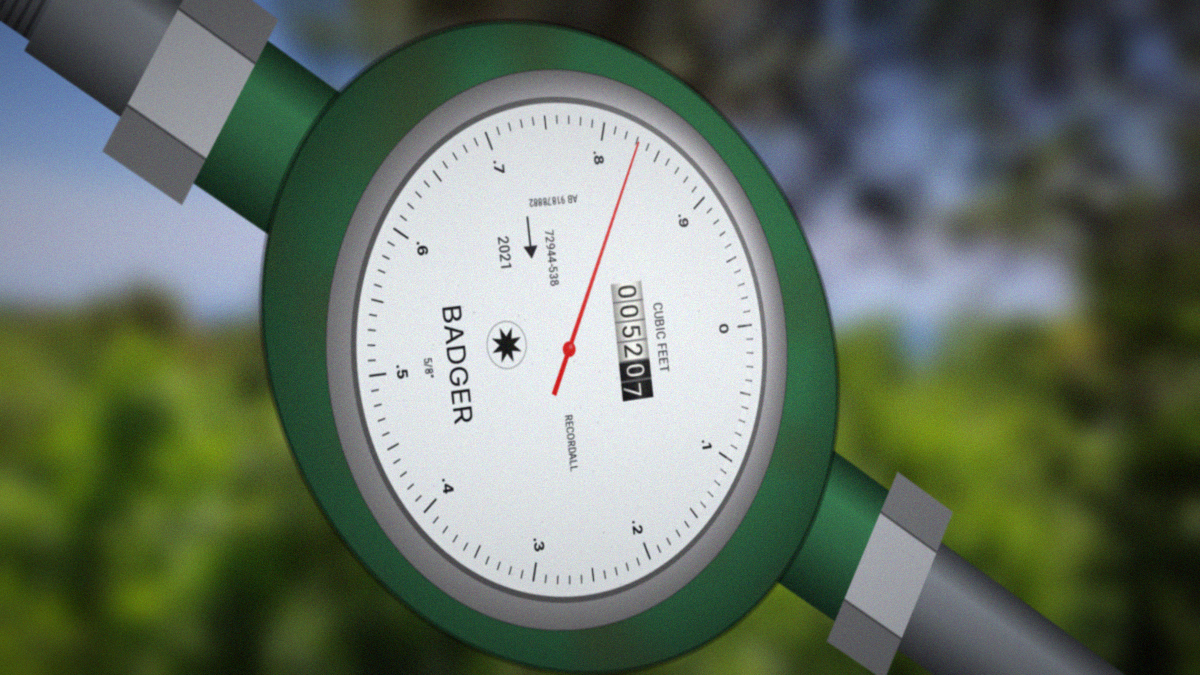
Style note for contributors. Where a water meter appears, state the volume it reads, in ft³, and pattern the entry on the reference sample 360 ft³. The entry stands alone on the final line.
5206.83 ft³
